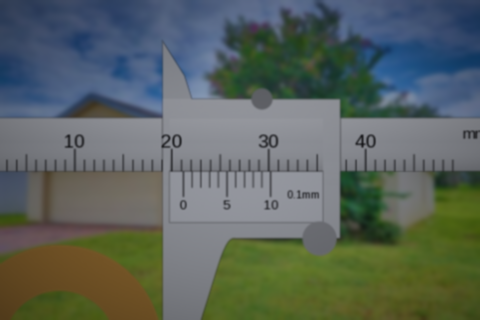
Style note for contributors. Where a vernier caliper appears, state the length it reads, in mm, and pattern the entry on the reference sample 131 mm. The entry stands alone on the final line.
21.2 mm
